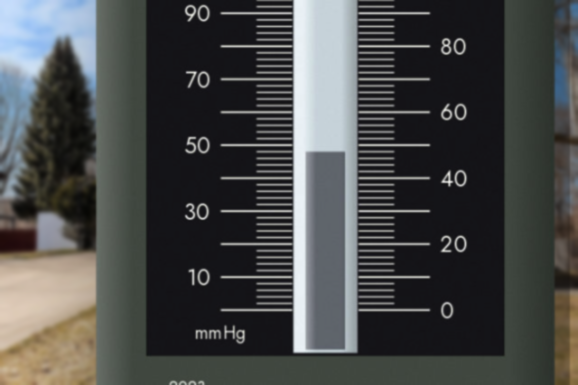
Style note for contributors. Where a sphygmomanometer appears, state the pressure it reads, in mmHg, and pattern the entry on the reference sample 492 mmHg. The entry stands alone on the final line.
48 mmHg
